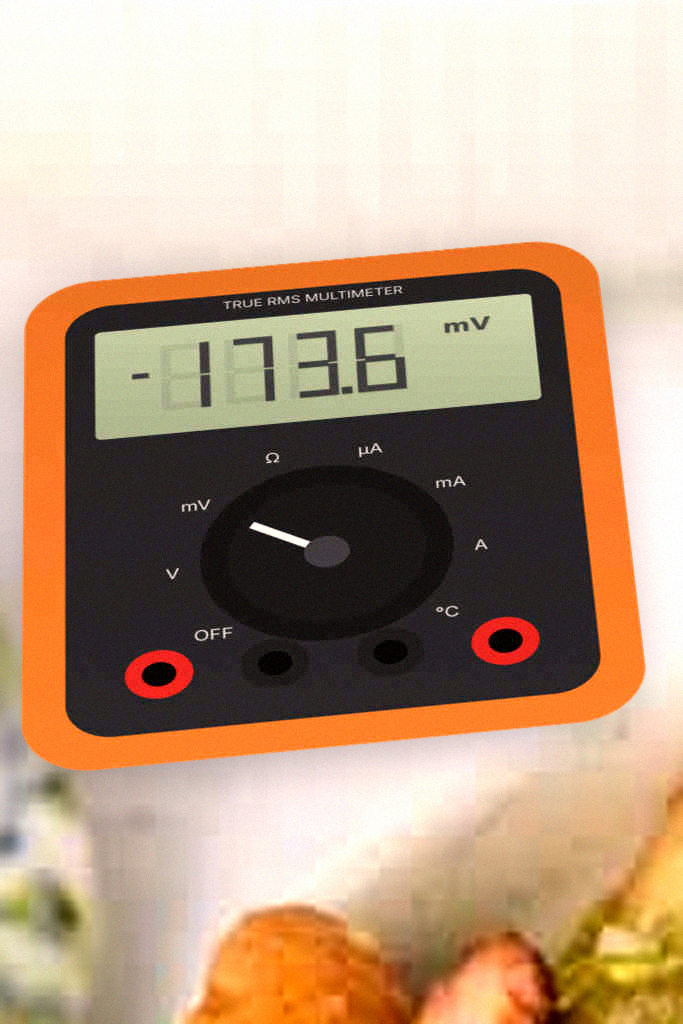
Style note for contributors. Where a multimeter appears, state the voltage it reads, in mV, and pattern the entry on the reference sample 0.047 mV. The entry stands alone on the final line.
-173.6 mV
